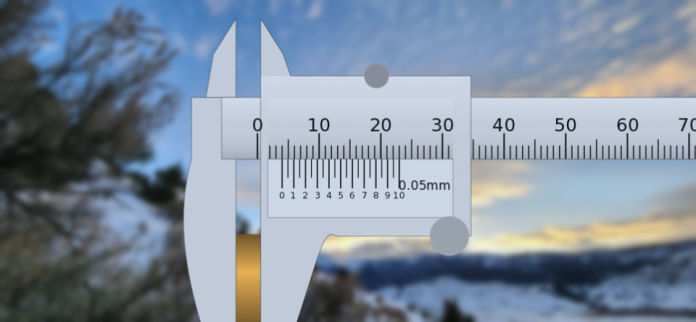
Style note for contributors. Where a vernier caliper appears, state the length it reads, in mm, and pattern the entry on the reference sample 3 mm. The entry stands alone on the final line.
4.0 mm
